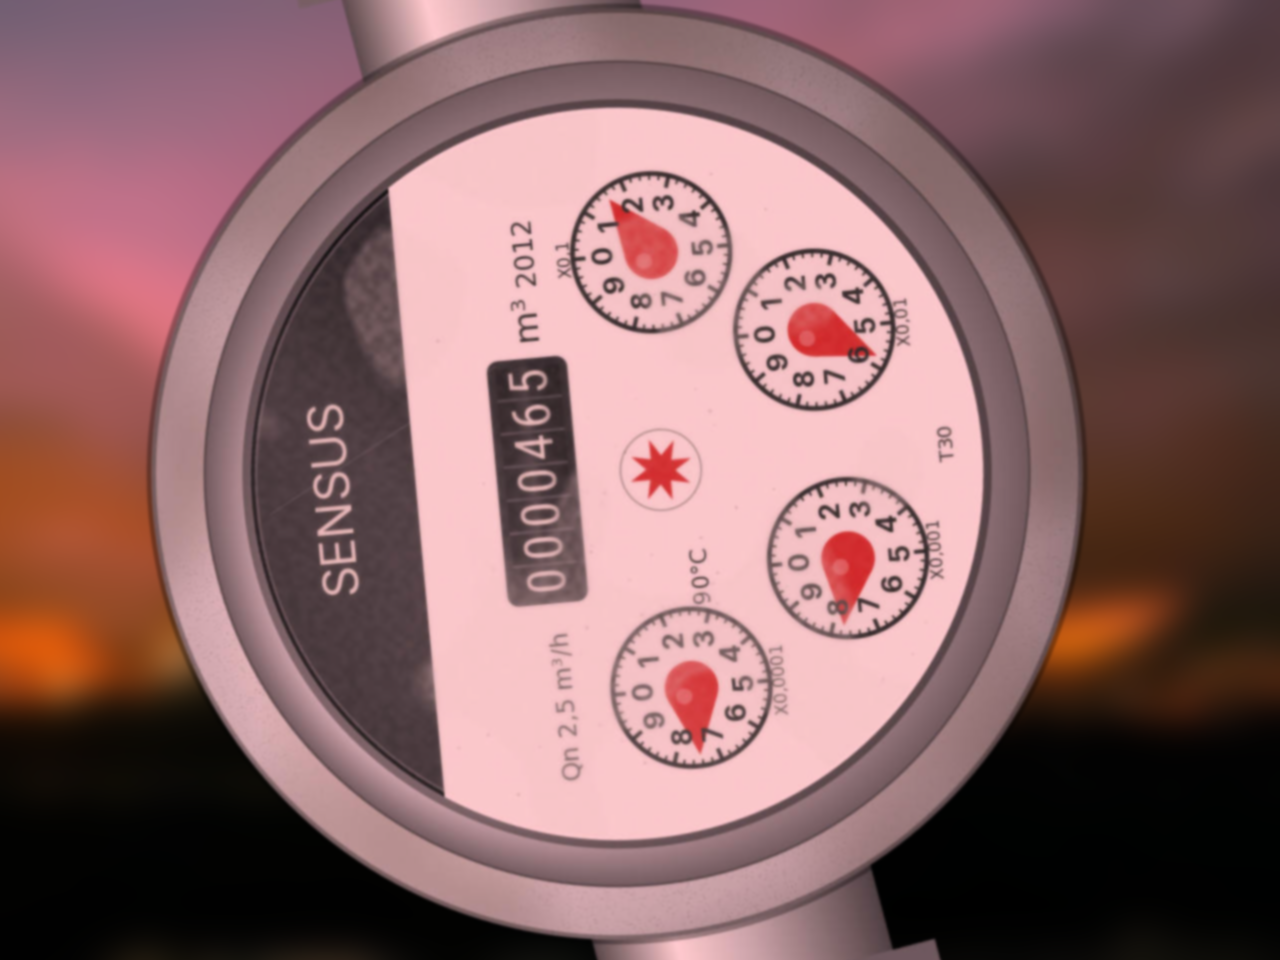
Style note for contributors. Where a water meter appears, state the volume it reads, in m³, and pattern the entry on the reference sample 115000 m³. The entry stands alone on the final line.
465.1577 m³
